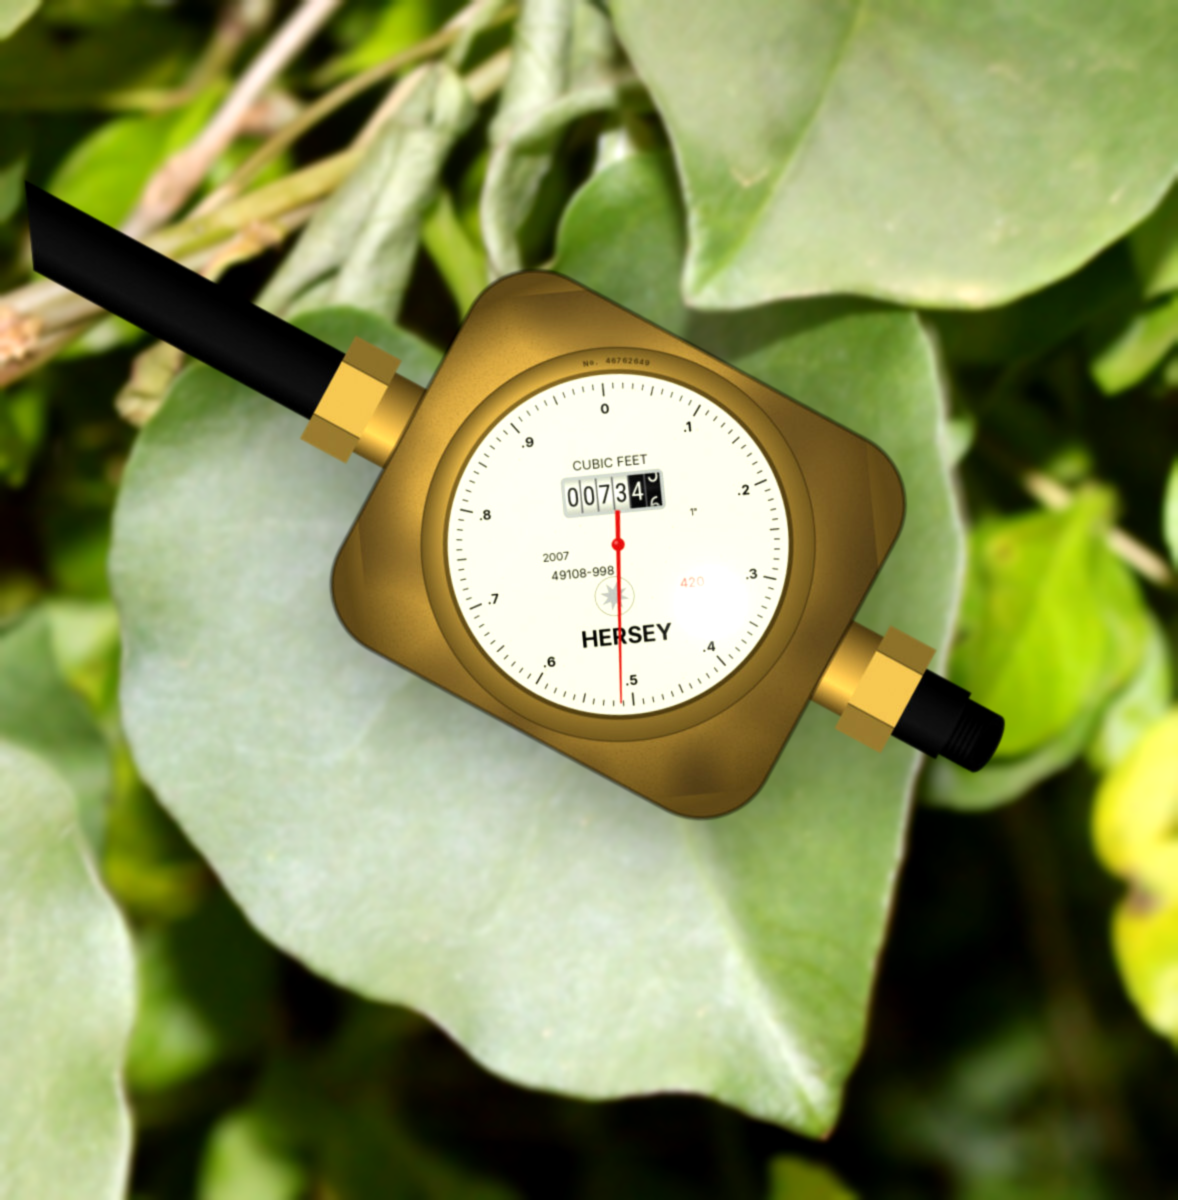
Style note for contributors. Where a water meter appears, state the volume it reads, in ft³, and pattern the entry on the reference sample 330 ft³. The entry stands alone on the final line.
7345.51 ft³
